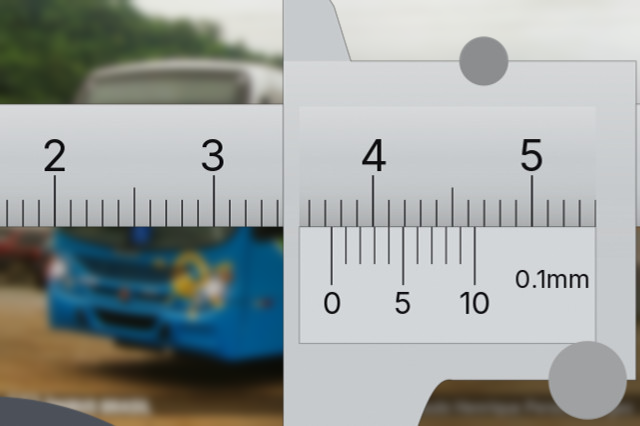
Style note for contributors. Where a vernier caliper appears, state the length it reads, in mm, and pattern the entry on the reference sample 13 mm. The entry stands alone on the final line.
37.4 mm
